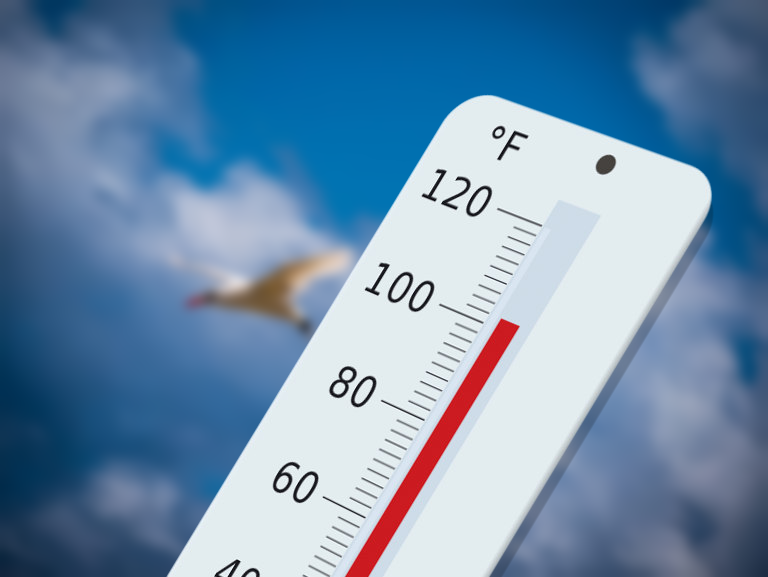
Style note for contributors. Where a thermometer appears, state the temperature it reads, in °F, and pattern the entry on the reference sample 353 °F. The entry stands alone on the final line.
102 °F
